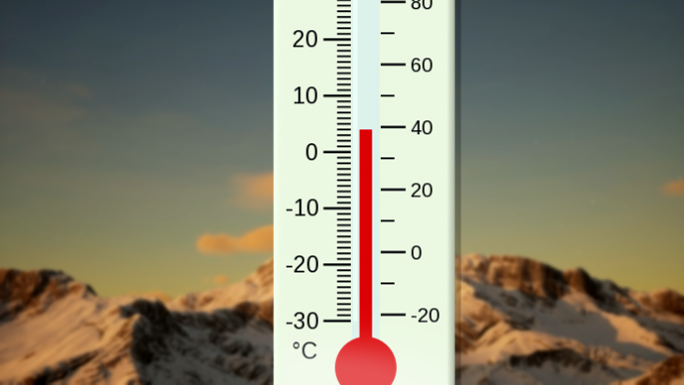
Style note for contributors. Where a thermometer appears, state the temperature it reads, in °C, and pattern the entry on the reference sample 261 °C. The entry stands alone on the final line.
4 °C
